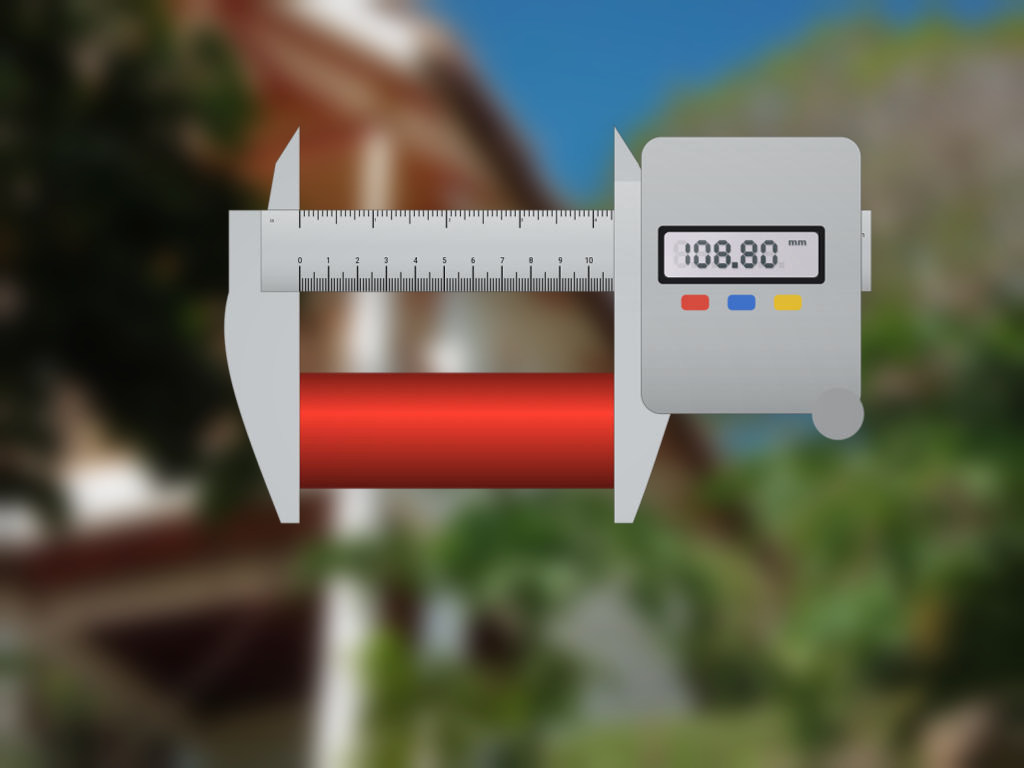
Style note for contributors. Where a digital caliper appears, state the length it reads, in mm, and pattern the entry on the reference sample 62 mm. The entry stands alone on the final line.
108.80 mm
